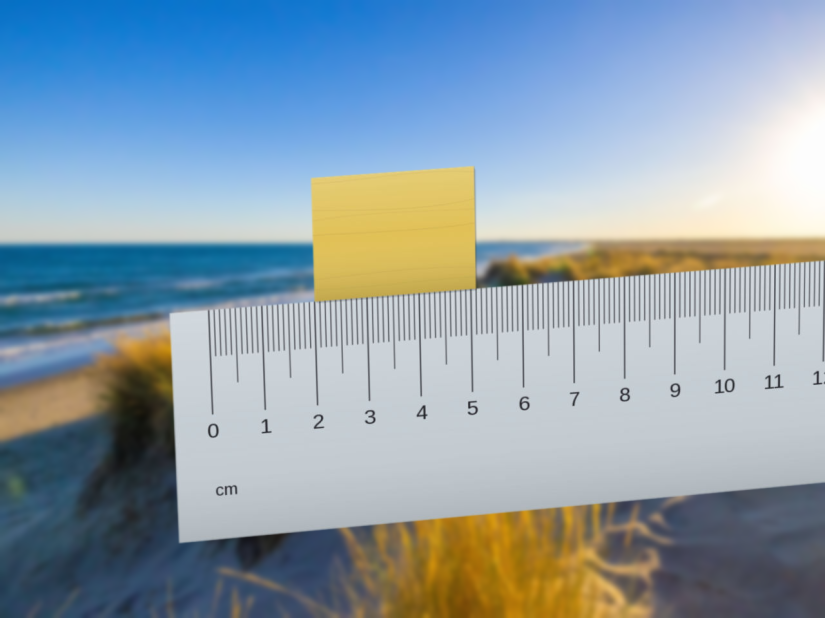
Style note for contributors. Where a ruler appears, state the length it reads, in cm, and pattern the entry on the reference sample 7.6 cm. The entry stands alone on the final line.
3.1 cm
